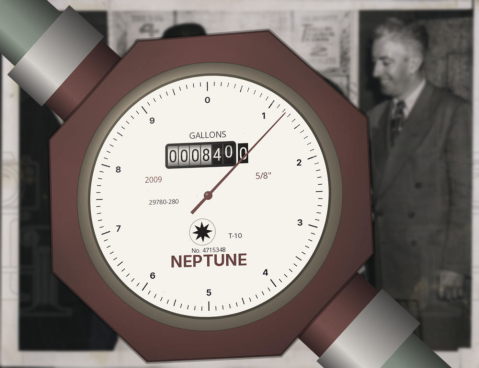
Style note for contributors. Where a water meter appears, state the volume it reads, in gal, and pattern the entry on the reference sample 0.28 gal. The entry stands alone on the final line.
8401.2 gal
